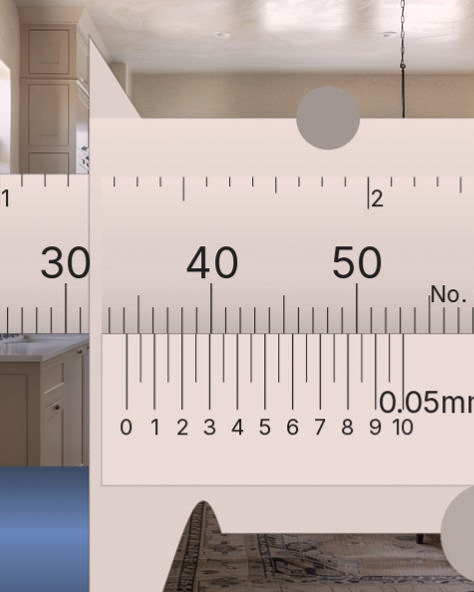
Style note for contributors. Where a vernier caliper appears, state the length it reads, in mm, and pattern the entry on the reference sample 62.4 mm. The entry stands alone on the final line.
34.2 mm
